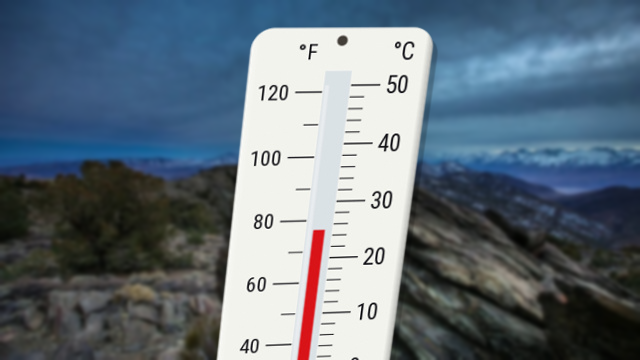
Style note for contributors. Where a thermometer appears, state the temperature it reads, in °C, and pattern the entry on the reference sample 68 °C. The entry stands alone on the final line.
25 °C
